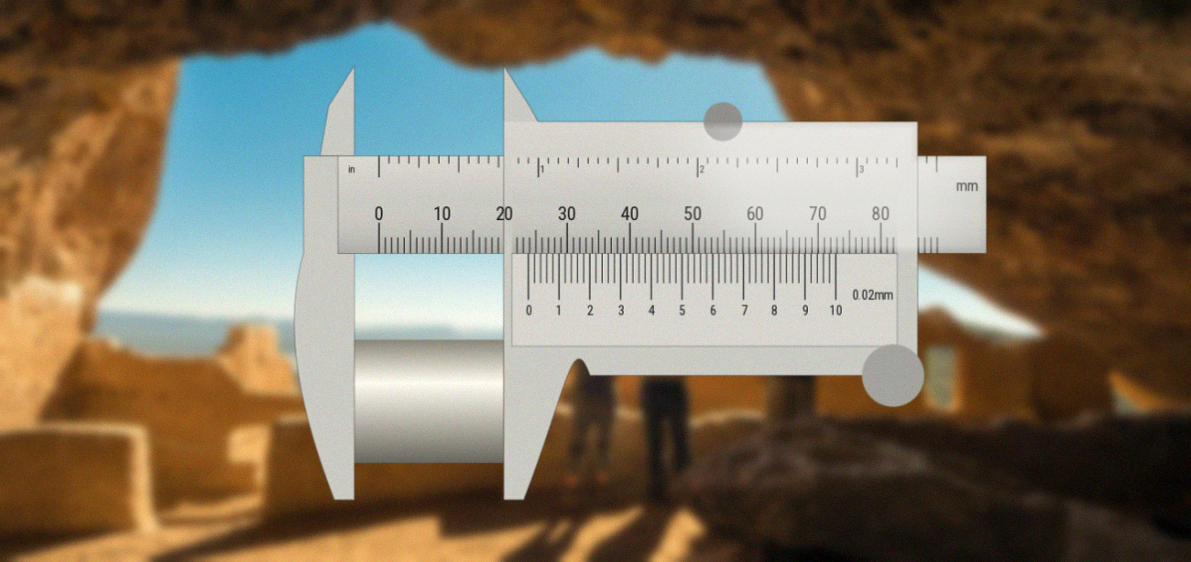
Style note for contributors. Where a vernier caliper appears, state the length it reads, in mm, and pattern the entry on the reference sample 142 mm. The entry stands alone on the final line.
23.8 mm
